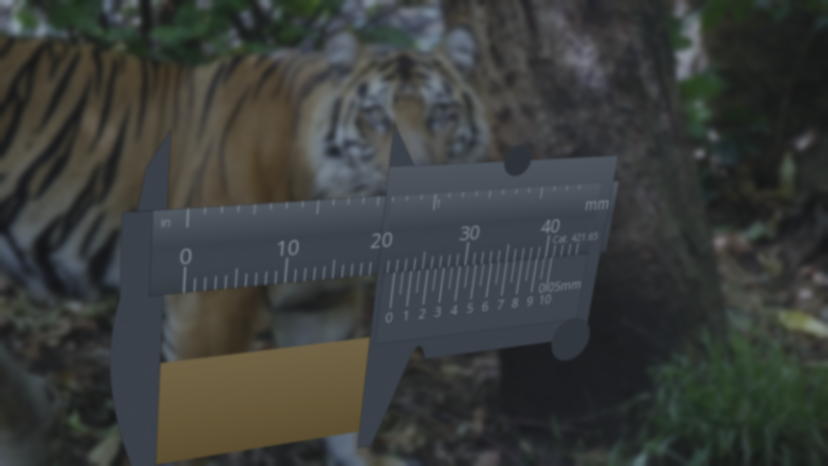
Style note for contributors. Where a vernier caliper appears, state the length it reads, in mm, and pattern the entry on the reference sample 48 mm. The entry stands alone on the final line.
21.8 mm
